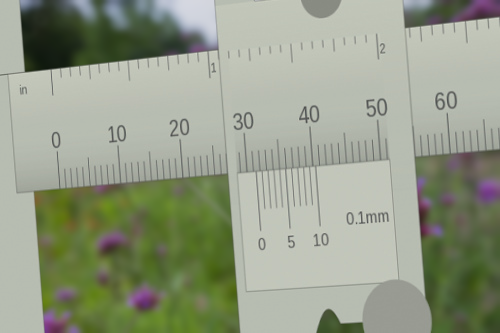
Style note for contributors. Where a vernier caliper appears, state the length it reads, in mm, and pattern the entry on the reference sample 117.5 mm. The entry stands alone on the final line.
31.4 mm
